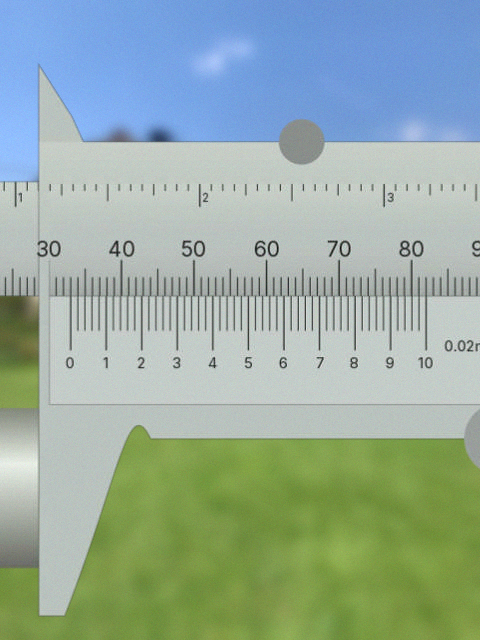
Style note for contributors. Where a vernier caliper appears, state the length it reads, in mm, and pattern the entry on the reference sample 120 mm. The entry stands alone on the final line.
33.0 mm
